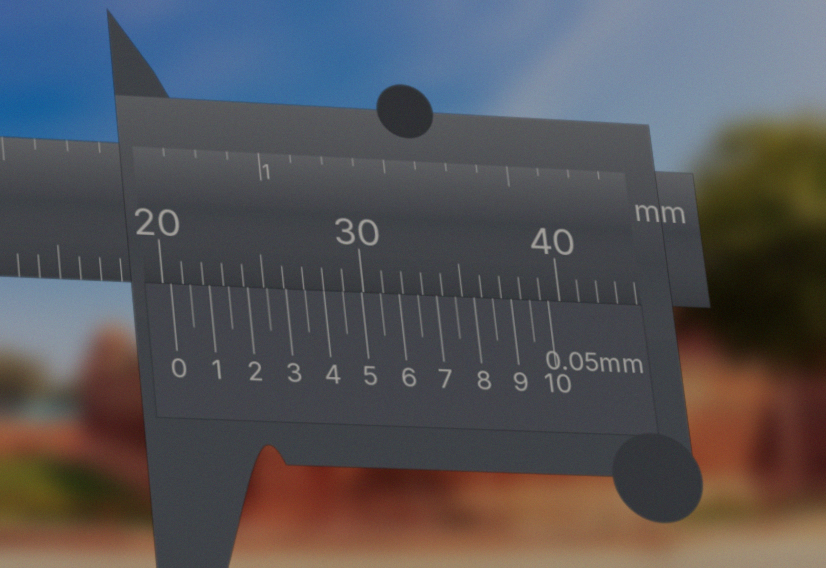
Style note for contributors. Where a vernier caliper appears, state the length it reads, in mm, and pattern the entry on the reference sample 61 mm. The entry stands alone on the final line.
20.4 mm
